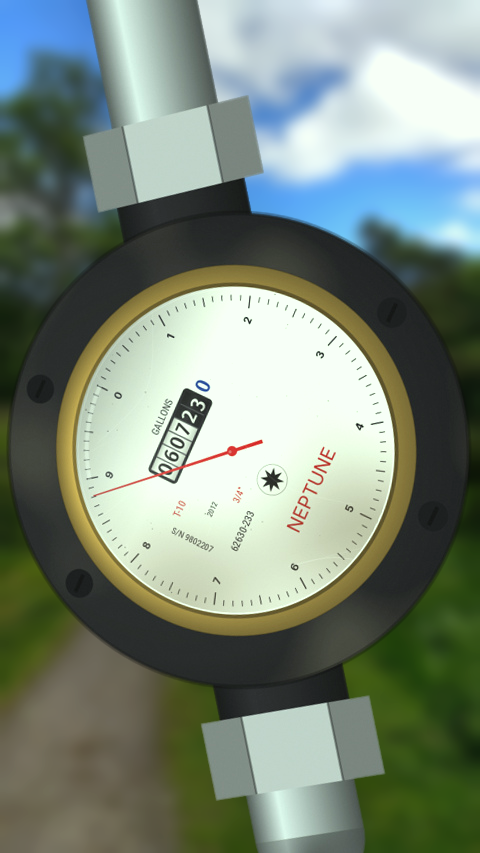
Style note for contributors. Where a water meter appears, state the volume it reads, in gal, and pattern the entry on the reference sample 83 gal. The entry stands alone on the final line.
607228.8 gal
